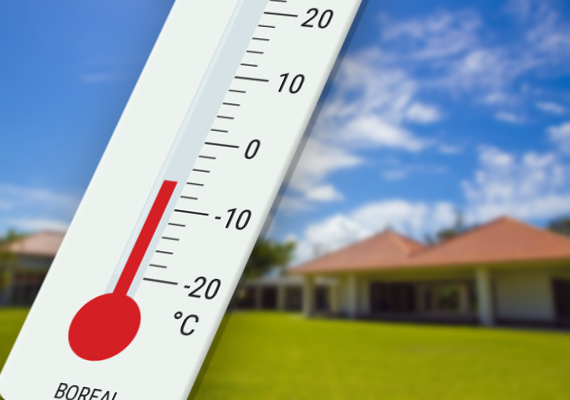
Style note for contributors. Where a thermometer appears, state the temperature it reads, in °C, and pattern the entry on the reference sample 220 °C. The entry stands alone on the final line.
-6 °C
